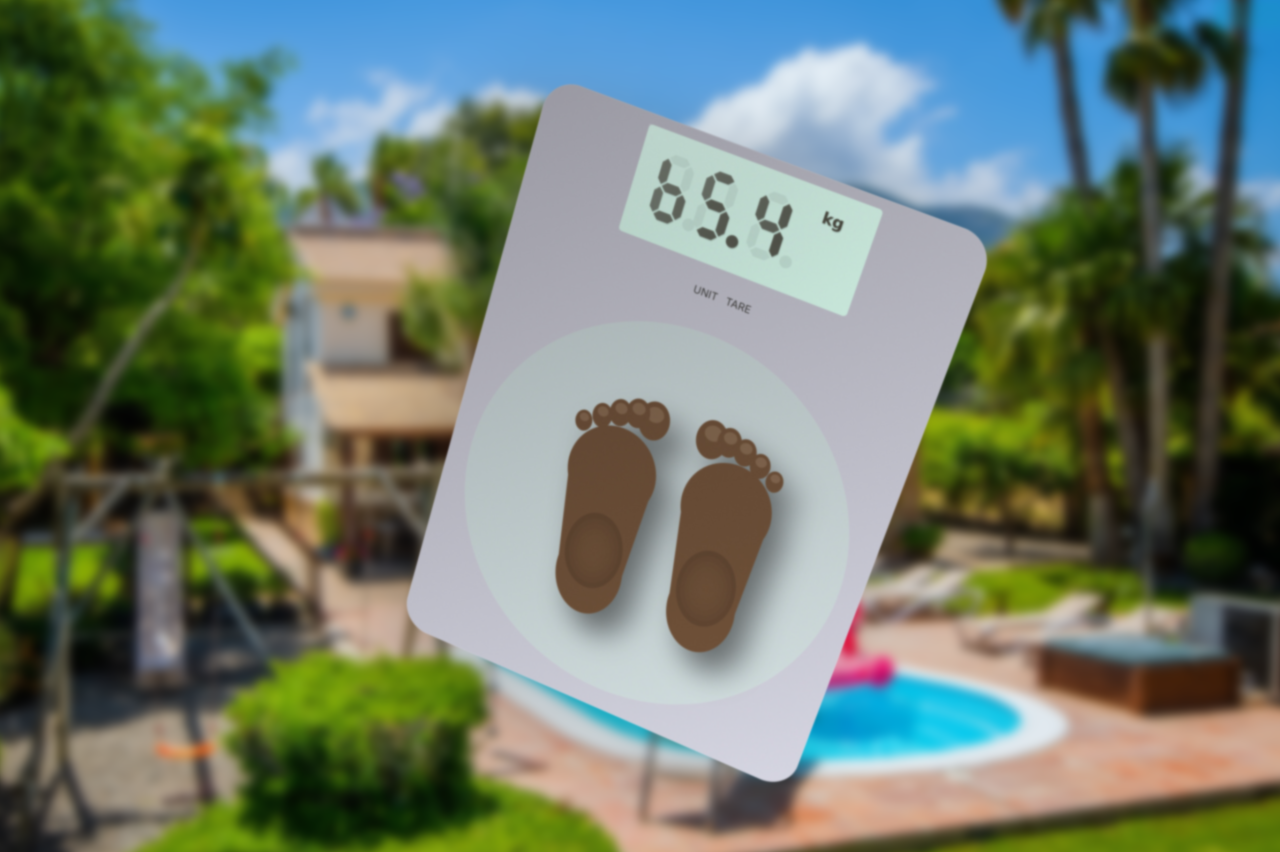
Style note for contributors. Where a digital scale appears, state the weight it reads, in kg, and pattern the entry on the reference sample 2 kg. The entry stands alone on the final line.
65.4 kg
